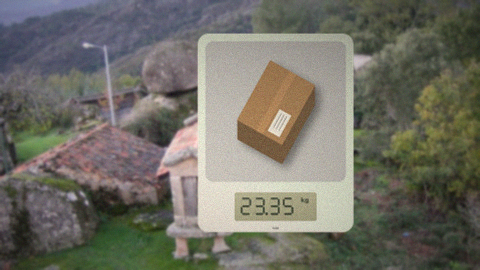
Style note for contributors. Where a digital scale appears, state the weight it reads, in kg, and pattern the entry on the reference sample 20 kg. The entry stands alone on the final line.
23.35 kg
